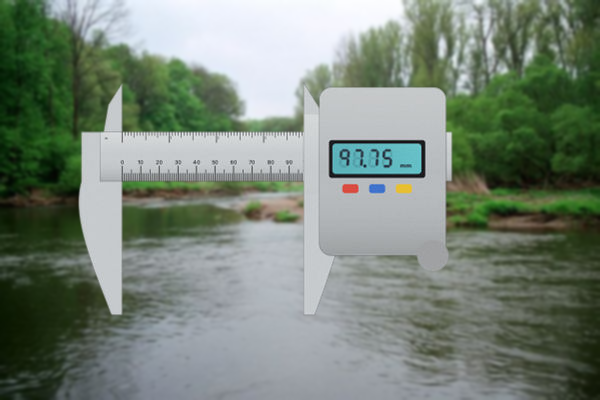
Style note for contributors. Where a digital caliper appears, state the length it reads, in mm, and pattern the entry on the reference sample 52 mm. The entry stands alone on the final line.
97.75 mm
